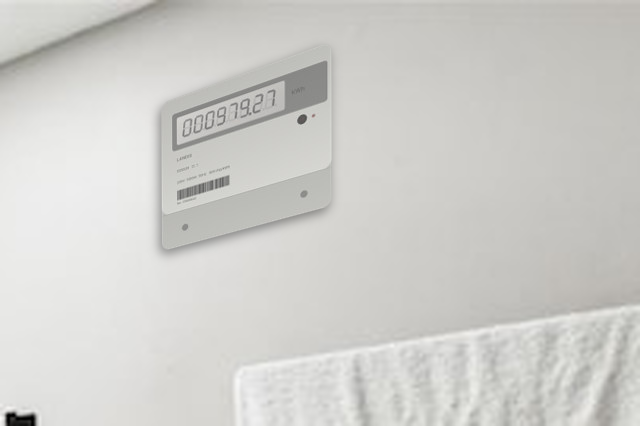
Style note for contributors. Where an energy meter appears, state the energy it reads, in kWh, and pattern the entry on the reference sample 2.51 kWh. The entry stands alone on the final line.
979.27 kWh
